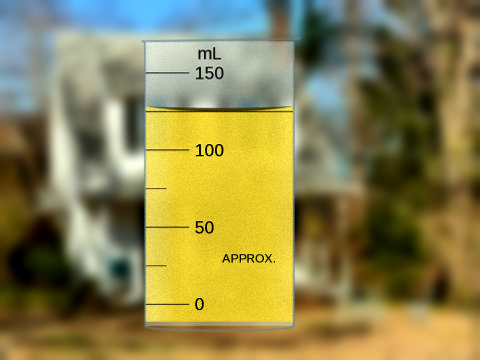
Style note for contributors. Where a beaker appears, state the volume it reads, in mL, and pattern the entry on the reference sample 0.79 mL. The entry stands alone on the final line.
125 mL
